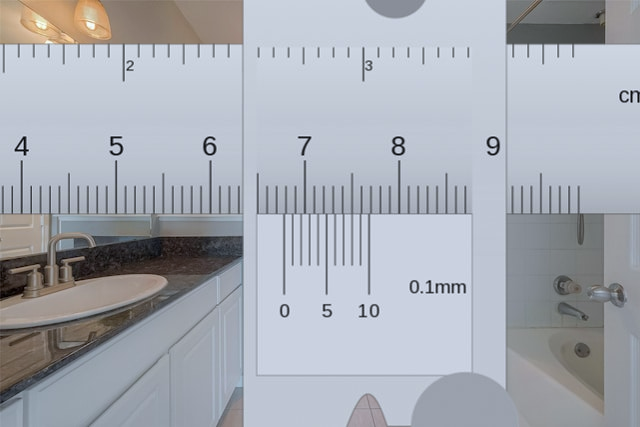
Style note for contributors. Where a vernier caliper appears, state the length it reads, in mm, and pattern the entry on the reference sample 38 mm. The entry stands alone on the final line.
67.8 mm
